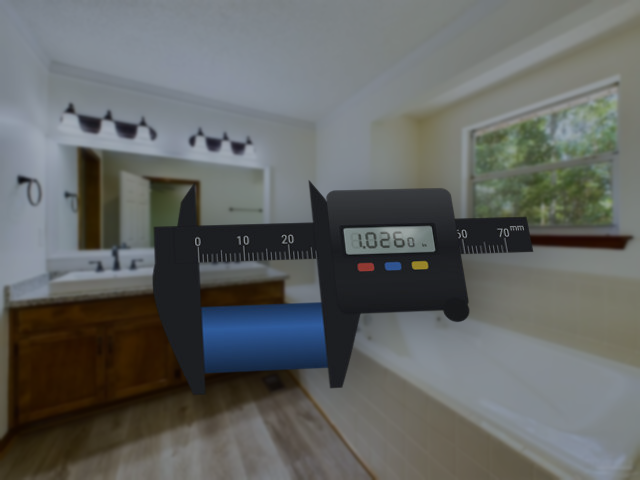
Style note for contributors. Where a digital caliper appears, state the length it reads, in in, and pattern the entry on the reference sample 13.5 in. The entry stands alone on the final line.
1.0260 in
